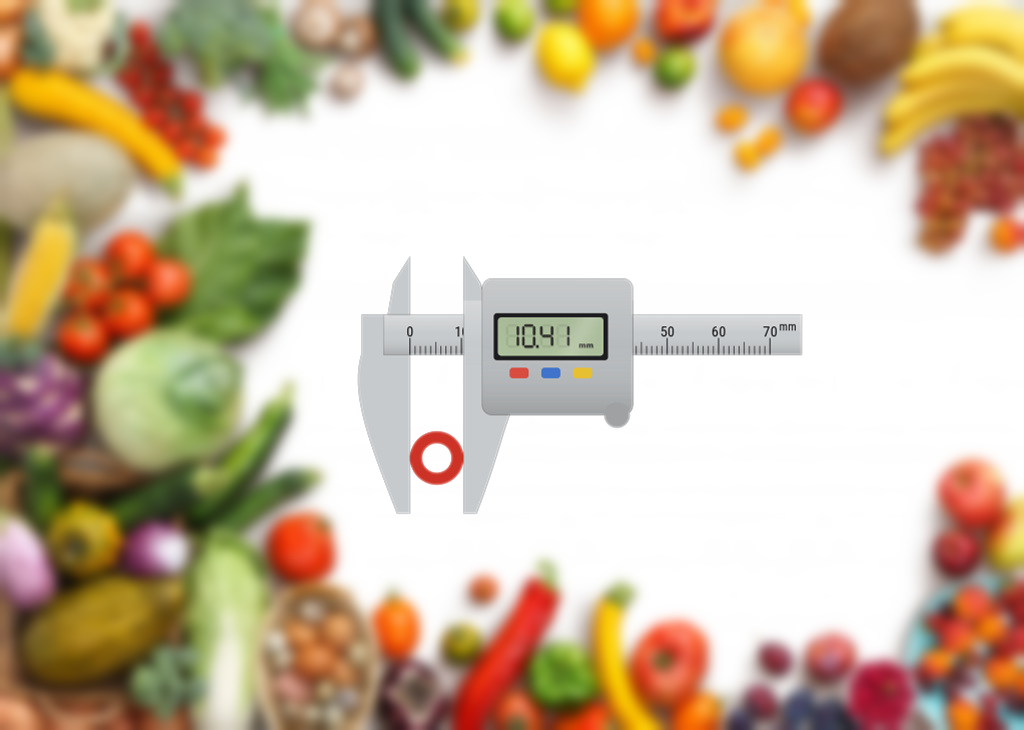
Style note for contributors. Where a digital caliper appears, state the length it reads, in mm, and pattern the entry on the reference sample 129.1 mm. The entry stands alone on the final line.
10.41 mm
